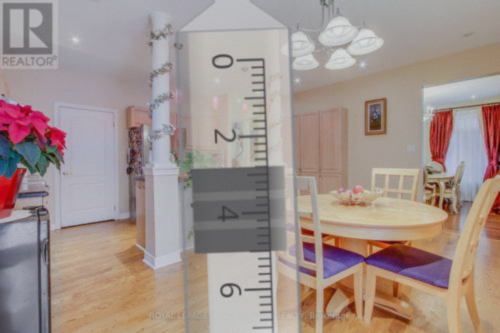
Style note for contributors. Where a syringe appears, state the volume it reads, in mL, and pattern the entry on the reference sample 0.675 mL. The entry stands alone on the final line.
2.8 mL
